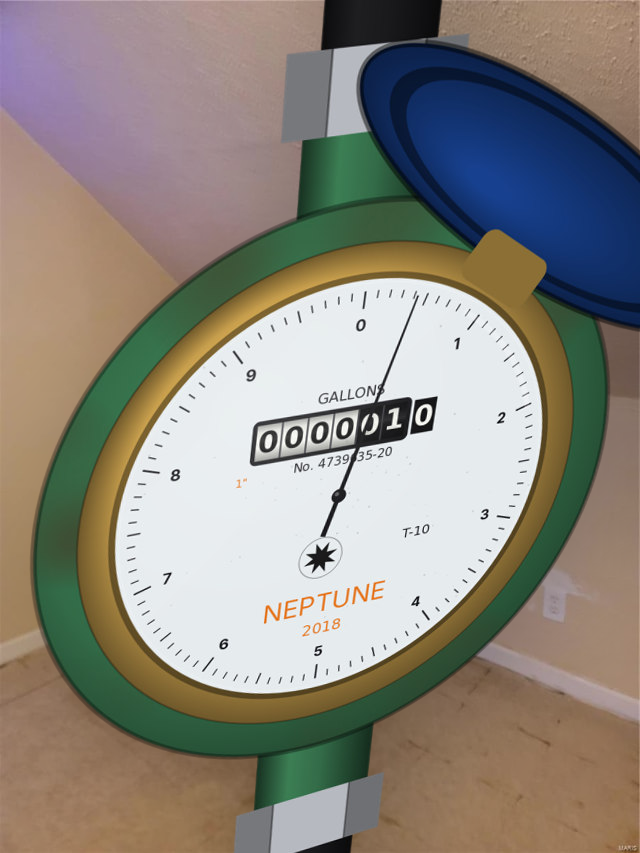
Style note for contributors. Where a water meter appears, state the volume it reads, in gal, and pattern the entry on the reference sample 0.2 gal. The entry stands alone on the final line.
10.4 gal
